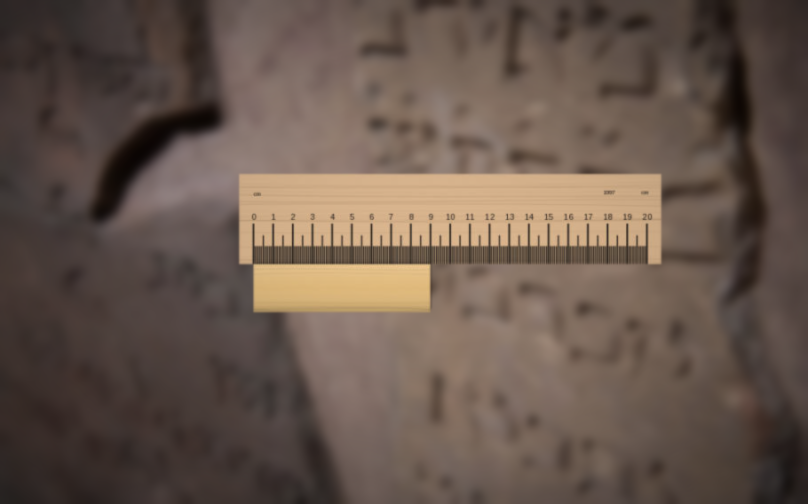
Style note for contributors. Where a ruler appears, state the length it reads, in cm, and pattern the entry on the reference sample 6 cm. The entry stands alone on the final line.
9 cm
